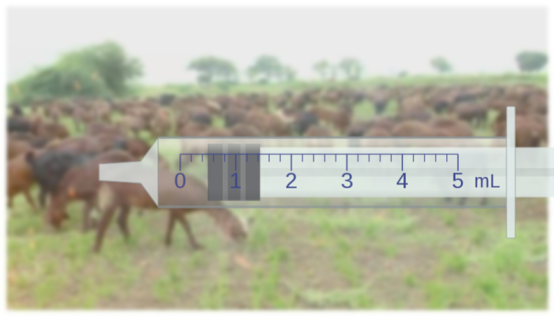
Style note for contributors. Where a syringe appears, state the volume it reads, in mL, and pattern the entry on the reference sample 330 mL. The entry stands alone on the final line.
0.5 mL
